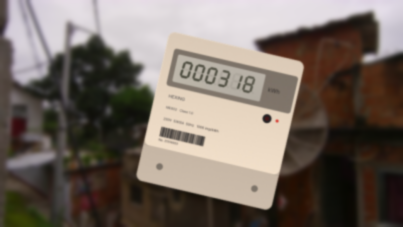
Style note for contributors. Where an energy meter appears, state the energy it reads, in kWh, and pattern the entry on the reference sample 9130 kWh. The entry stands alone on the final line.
318 kWh
